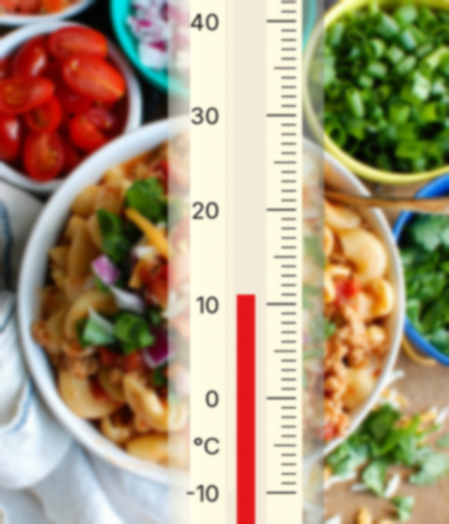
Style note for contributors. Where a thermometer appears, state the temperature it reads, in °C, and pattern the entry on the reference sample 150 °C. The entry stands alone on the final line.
11 °C
